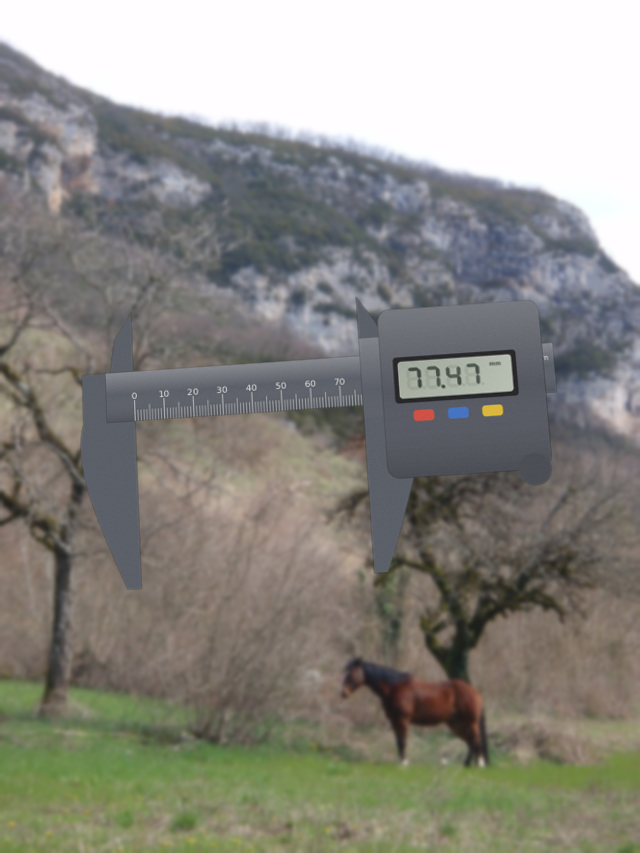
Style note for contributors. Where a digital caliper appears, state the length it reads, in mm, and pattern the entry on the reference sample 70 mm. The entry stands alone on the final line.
77.47 mm
